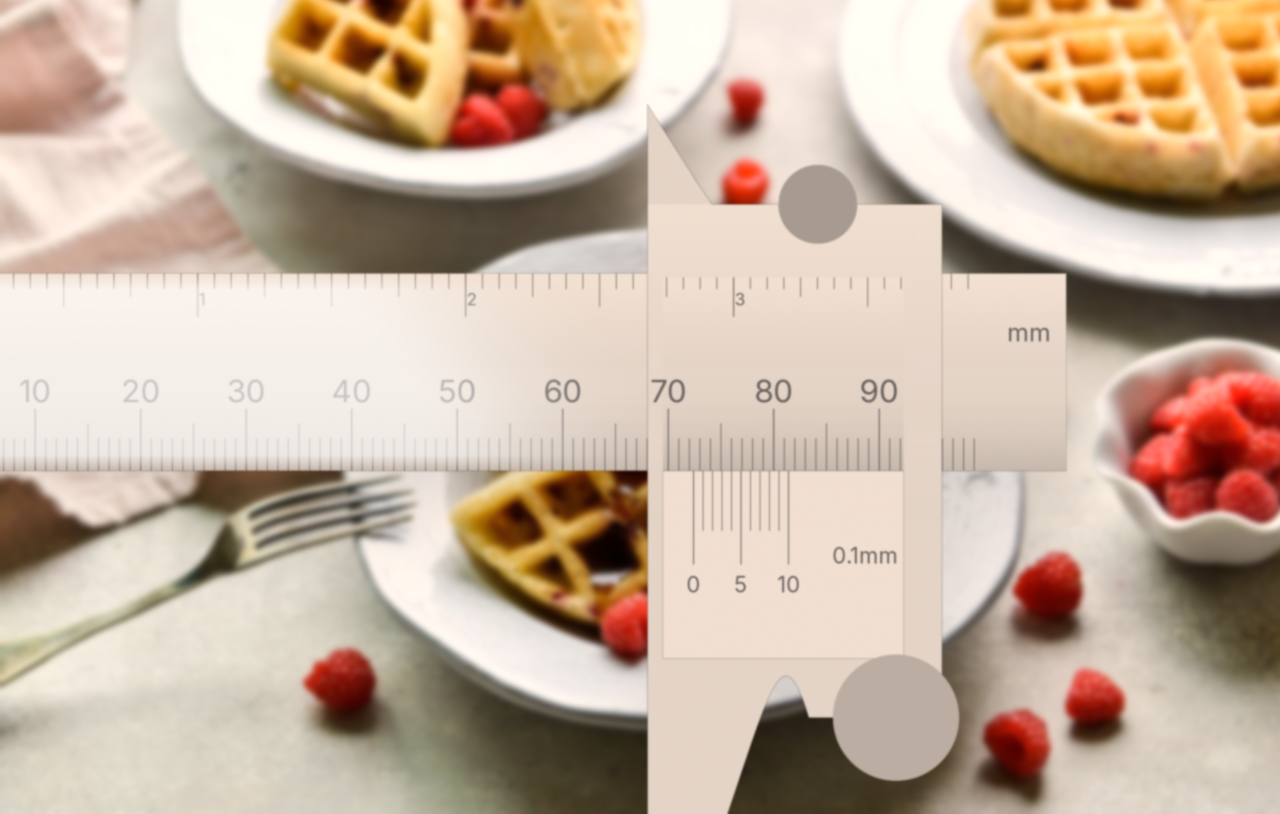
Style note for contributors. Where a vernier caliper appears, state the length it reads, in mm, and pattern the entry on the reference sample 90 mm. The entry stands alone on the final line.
72.4 mm
